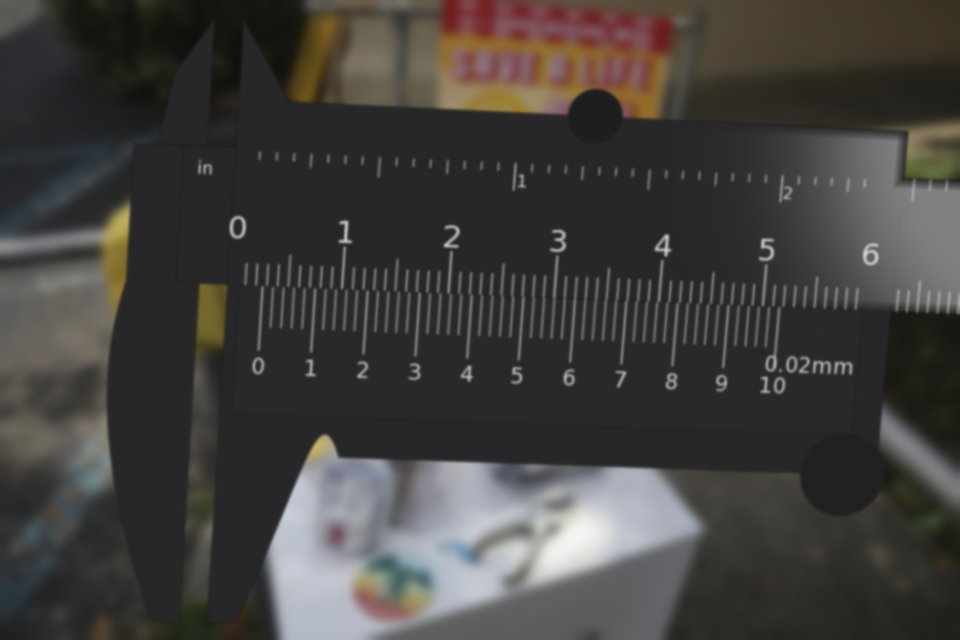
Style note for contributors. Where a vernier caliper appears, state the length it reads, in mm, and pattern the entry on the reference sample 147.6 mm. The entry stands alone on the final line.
2.6 mm
